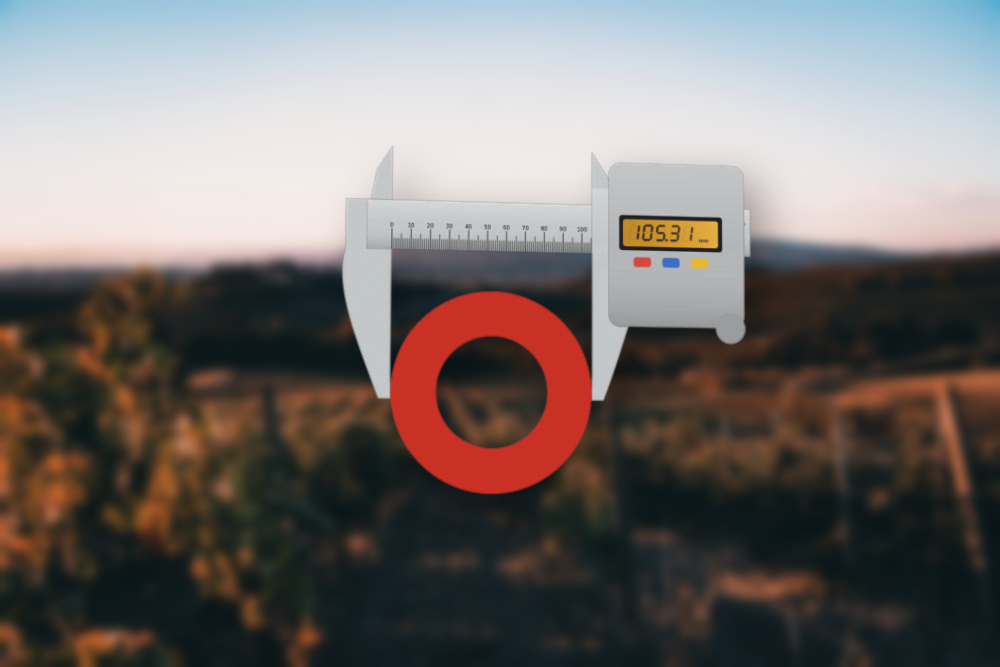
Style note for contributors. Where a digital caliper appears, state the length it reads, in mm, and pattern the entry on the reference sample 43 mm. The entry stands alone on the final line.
105.31 mm
